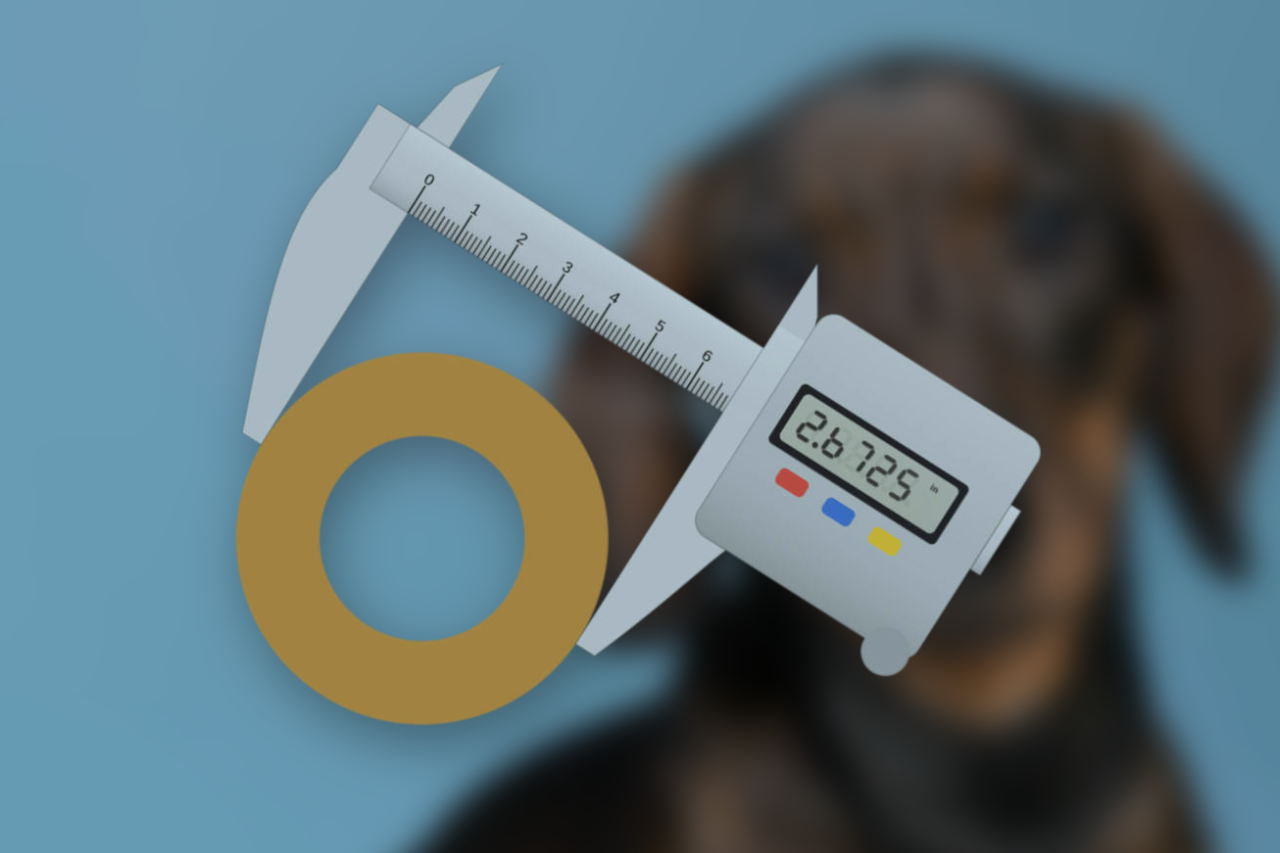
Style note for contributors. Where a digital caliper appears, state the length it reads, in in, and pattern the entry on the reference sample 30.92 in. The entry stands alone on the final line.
2.6725 in
